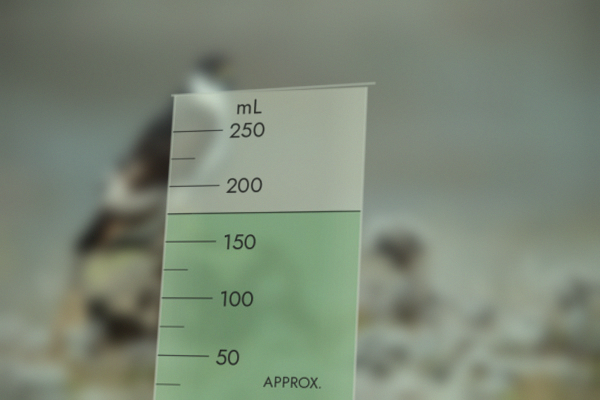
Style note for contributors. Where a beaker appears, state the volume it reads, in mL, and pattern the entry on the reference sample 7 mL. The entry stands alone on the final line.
175 mL
